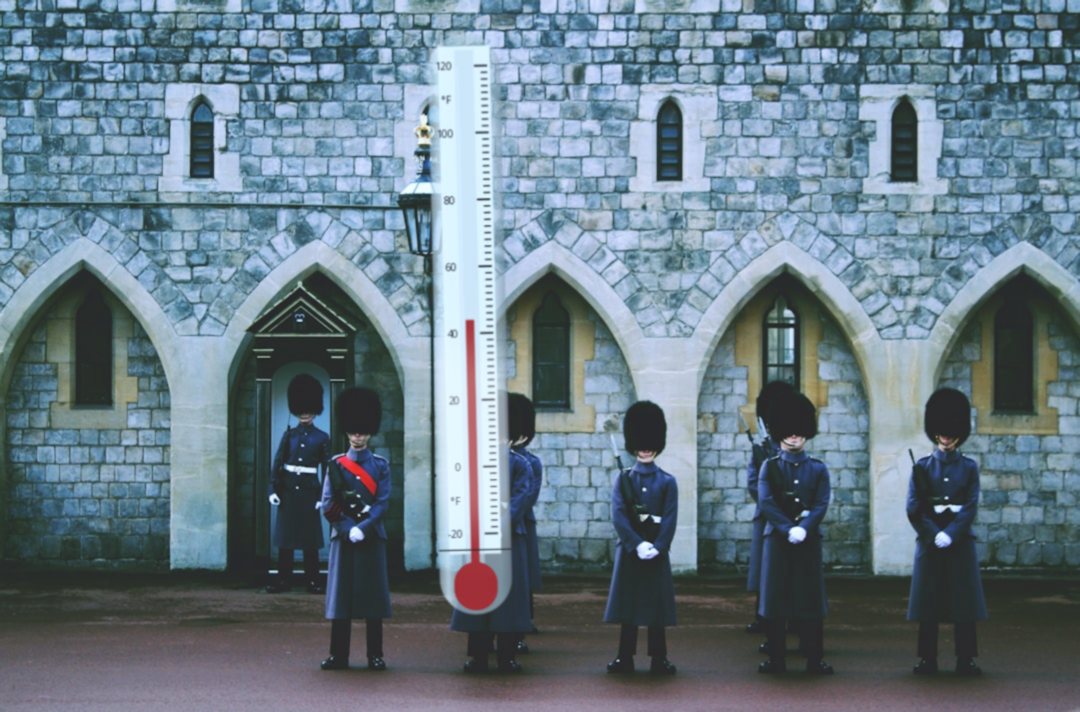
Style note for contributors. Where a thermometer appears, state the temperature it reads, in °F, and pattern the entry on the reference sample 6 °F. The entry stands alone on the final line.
44 °F
